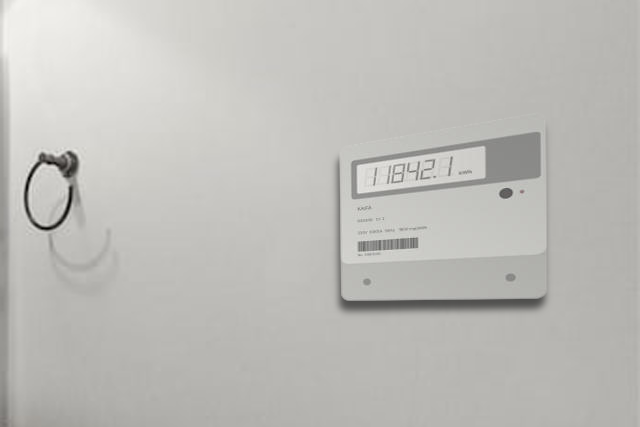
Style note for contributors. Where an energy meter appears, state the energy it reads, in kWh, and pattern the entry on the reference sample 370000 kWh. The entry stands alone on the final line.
11842.1 kWh
